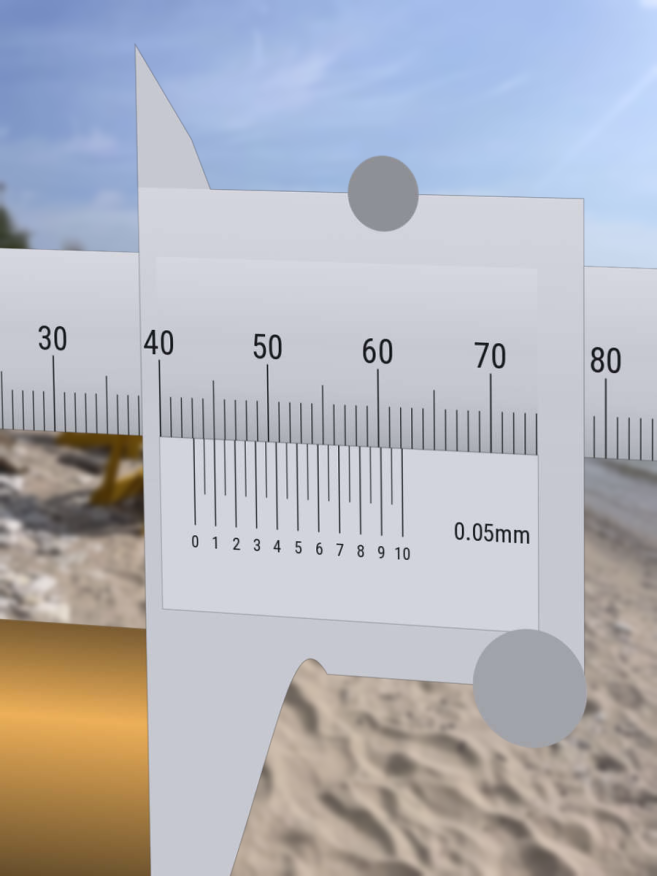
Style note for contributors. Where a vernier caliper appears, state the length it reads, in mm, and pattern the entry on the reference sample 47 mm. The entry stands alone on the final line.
43.1 mm
